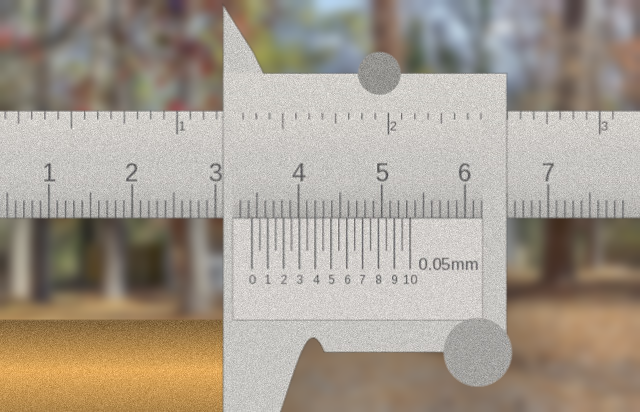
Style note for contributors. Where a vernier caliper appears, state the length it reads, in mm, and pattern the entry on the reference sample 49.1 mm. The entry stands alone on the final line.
34.4 mm
